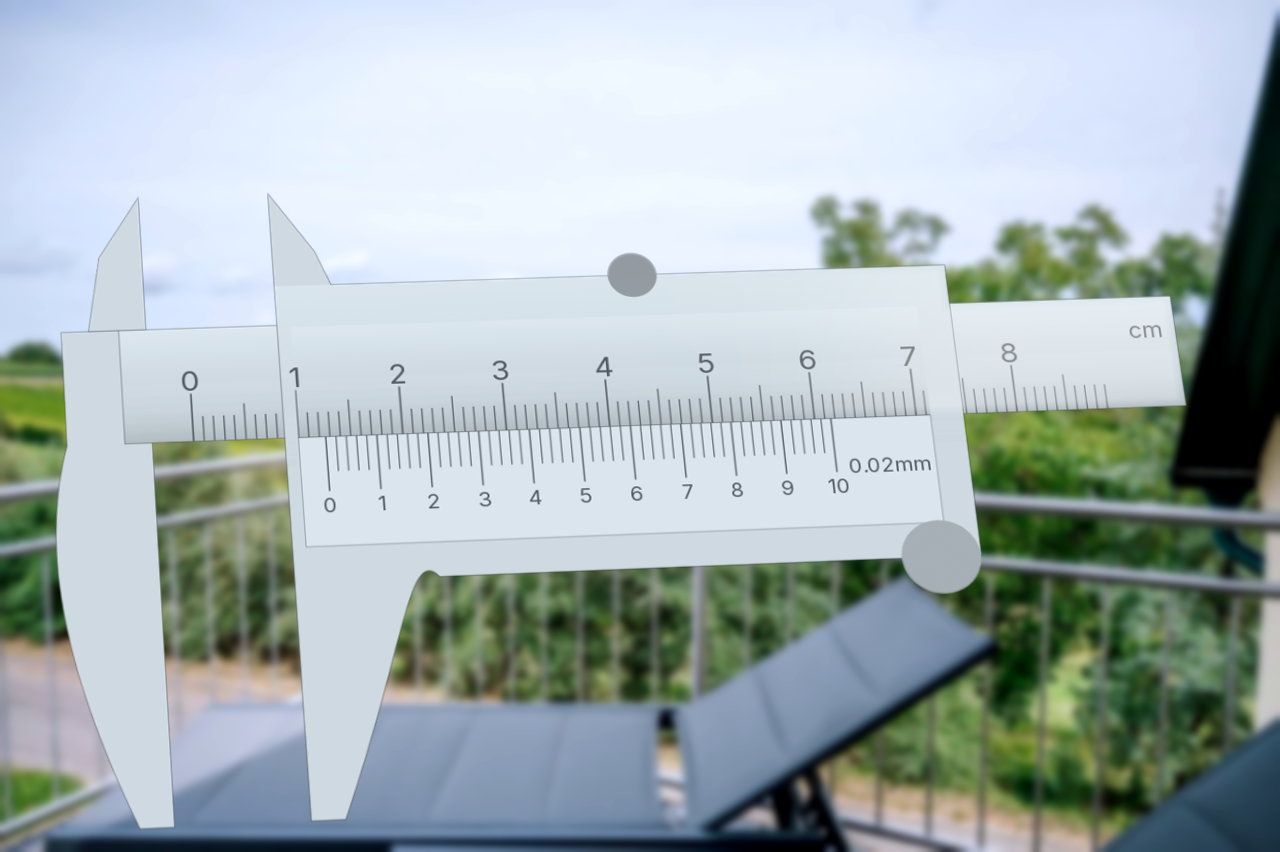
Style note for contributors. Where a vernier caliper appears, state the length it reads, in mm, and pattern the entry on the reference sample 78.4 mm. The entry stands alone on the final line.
12.6 mm
